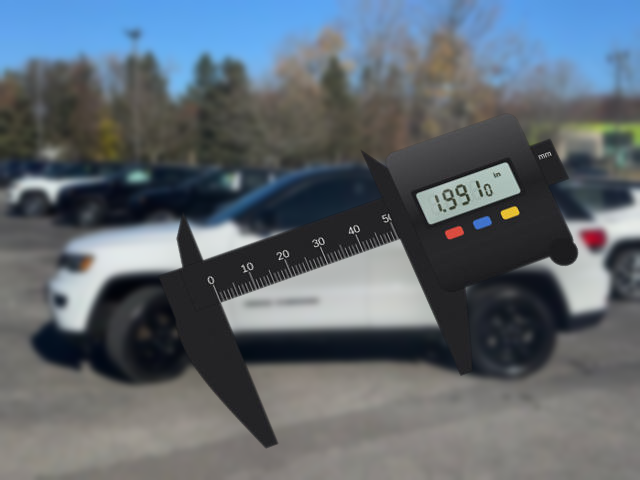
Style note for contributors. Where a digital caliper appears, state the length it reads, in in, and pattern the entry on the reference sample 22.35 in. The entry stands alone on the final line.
1.9910 in
